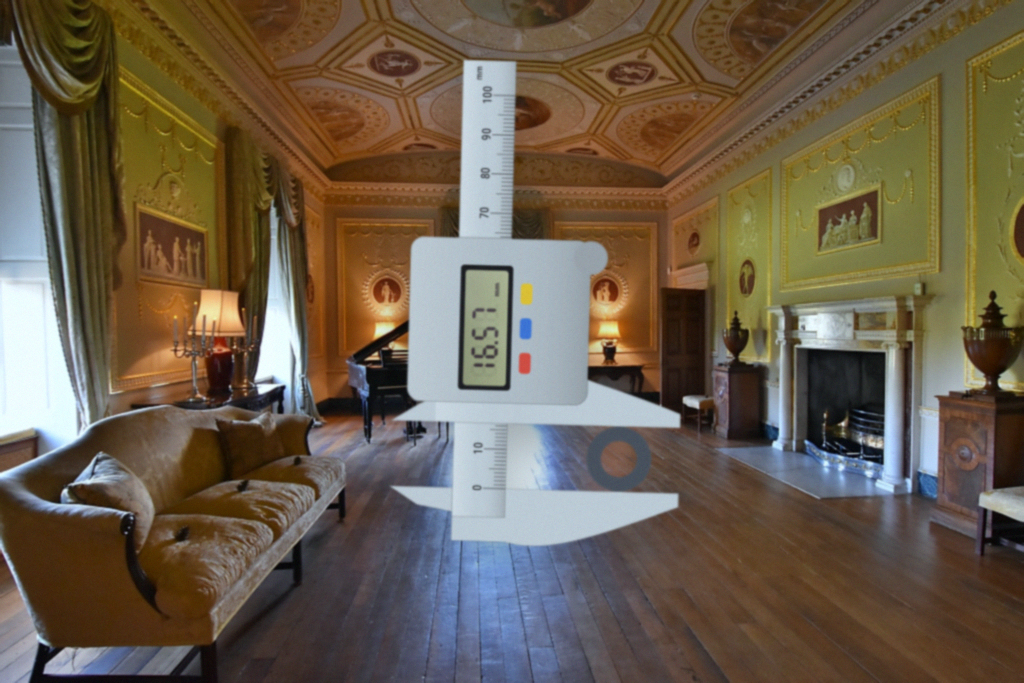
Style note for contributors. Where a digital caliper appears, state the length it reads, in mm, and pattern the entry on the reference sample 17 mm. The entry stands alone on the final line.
16.57 mm
